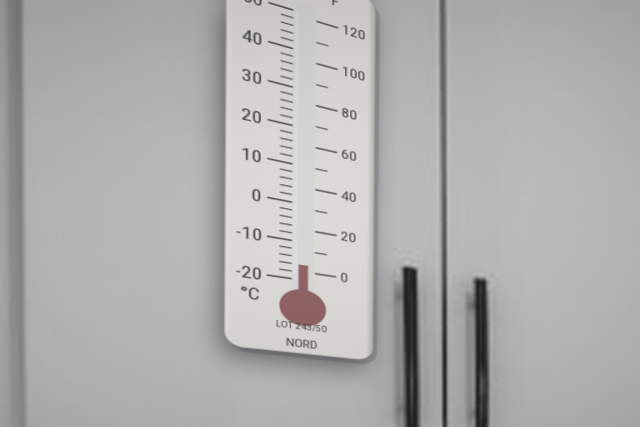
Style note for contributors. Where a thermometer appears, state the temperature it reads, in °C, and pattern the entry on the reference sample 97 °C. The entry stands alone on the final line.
-16 °C
